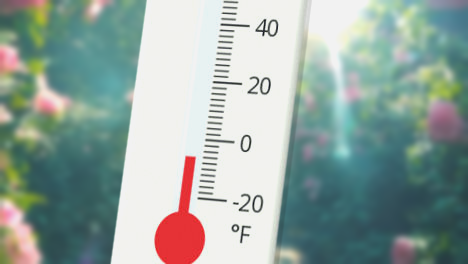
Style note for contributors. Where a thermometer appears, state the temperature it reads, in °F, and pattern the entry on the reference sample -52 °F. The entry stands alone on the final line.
-6 °F
